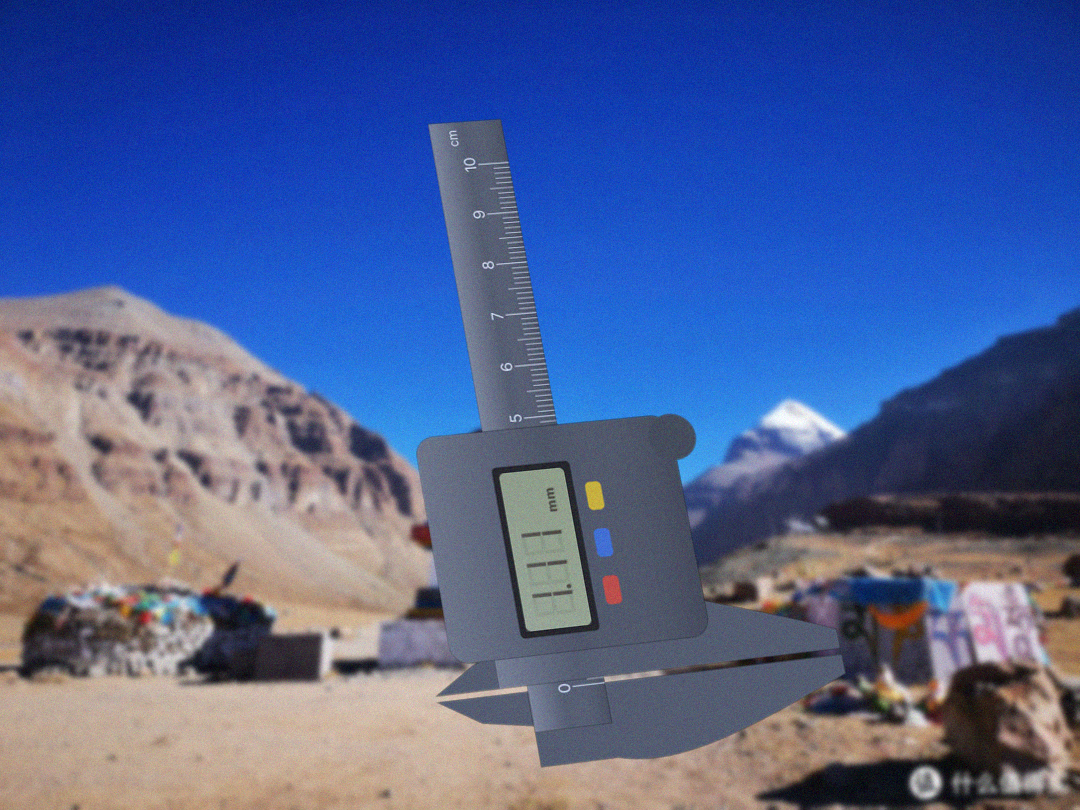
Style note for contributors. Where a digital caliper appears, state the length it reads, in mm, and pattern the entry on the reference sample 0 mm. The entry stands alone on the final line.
1.11 mm
